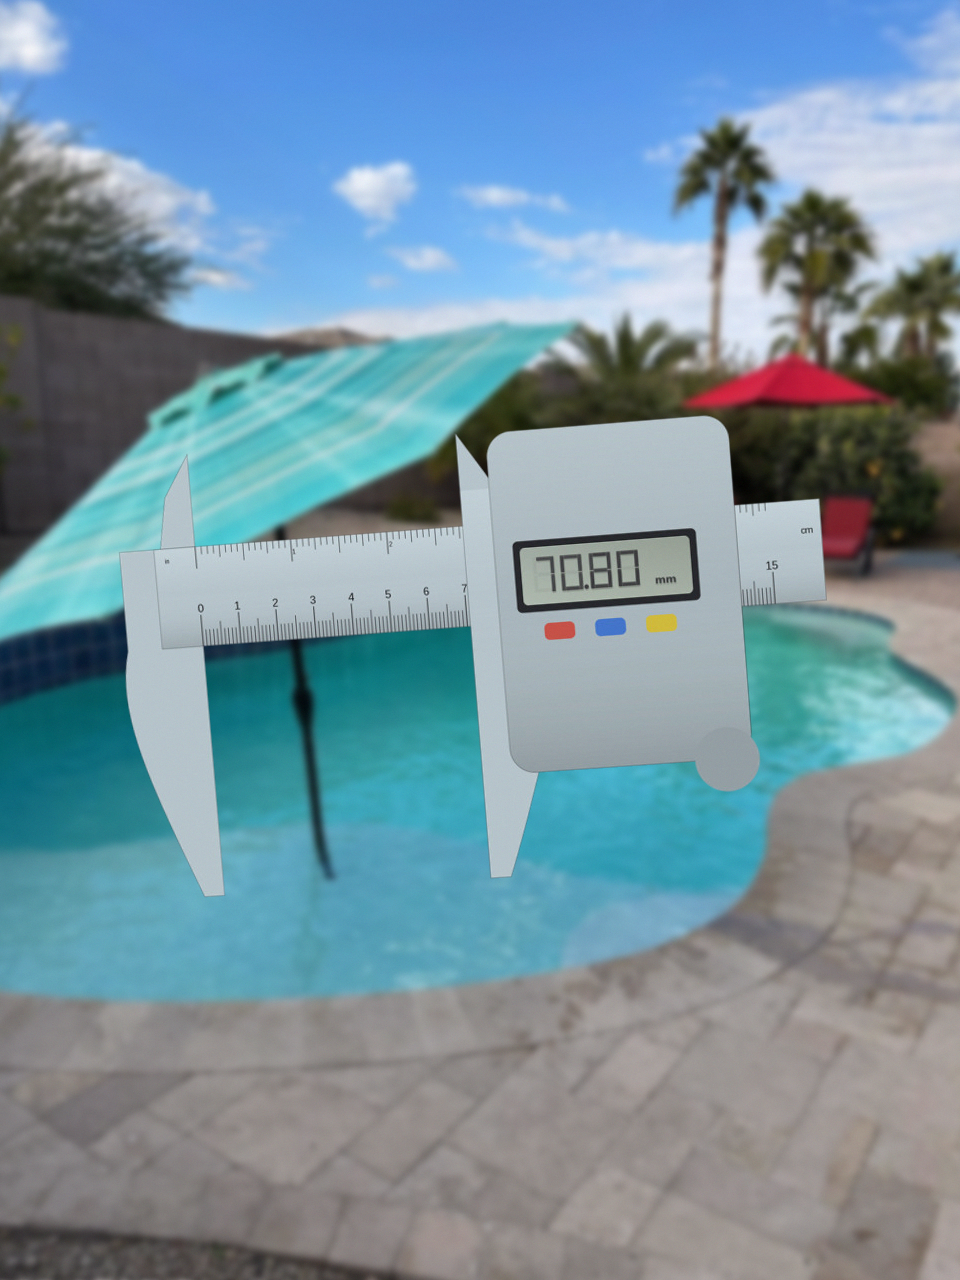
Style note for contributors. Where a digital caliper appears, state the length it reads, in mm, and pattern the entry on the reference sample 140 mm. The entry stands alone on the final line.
70.80 mm
